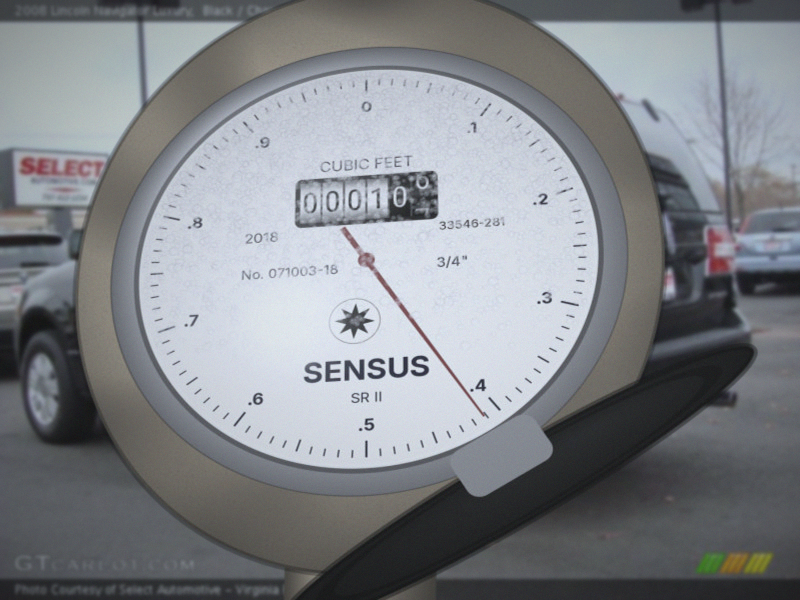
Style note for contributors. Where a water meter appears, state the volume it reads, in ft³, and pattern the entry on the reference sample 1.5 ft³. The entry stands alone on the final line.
106.41 ft³
